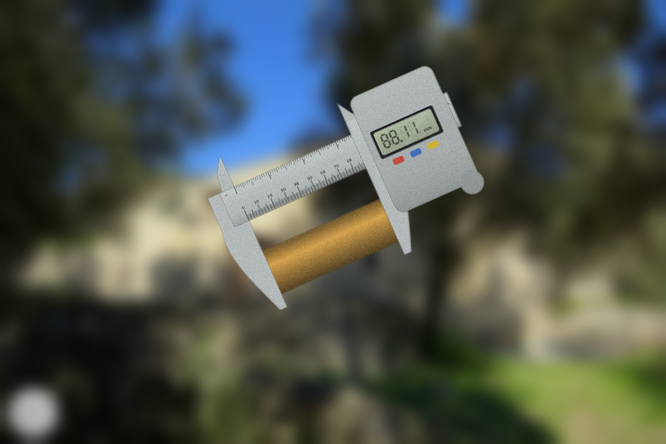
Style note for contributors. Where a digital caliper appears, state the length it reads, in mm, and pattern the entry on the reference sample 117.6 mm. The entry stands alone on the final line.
88.11 mm
